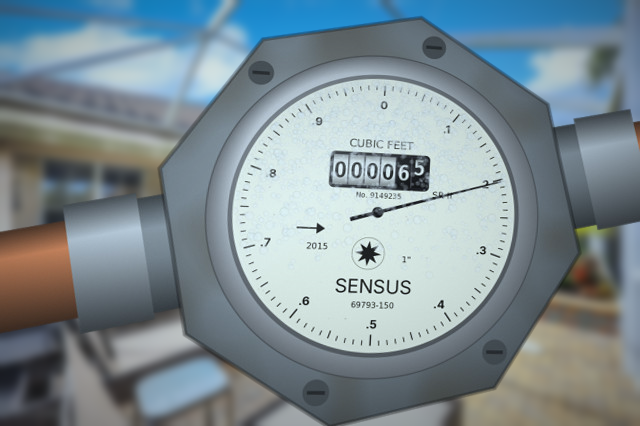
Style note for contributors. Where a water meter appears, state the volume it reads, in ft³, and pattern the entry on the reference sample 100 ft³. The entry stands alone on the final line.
65.20 ft³
